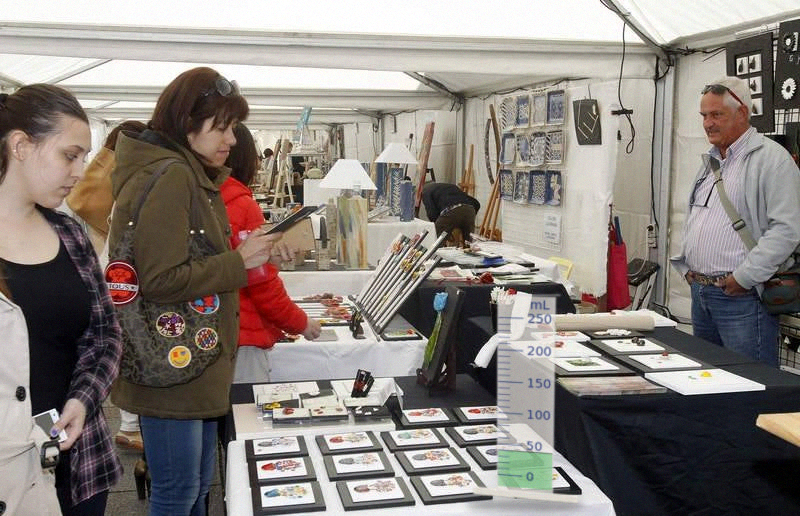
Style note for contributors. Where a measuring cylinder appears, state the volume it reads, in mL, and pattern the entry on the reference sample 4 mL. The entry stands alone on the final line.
40 mL
